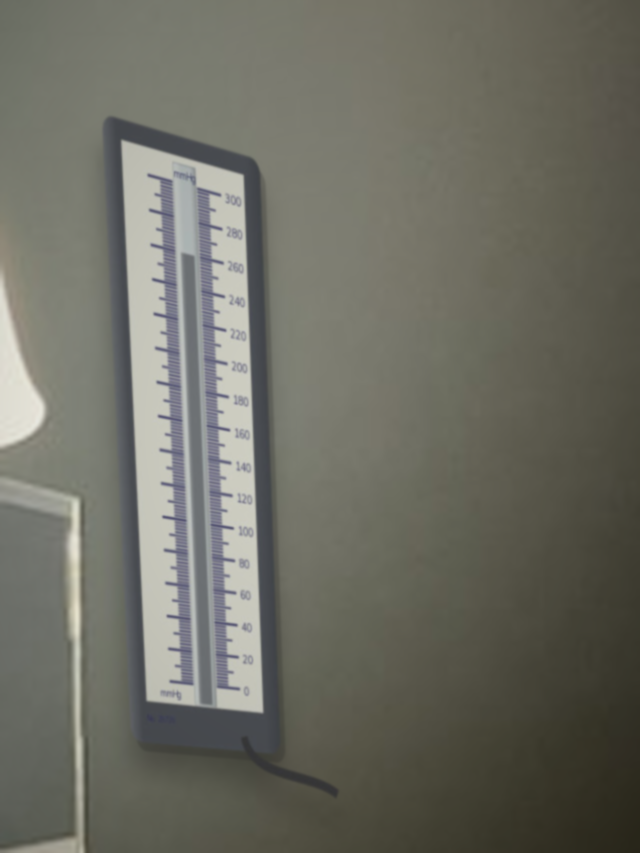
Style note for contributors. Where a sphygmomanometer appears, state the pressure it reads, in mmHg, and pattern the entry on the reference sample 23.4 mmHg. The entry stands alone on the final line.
260 mmHg
